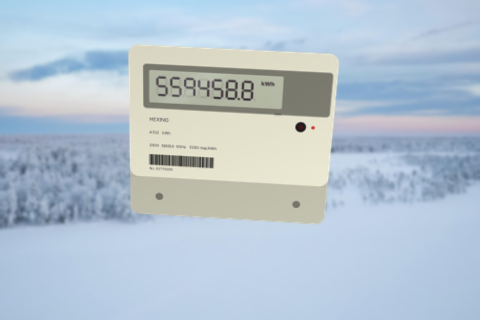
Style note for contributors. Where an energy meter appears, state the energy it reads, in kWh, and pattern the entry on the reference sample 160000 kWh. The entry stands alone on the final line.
559458.8 kWh
